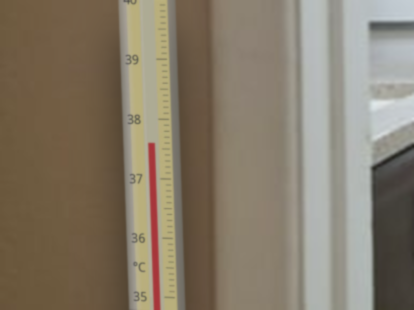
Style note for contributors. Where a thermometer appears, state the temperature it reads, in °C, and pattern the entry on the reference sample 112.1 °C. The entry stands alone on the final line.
37.6 °C
